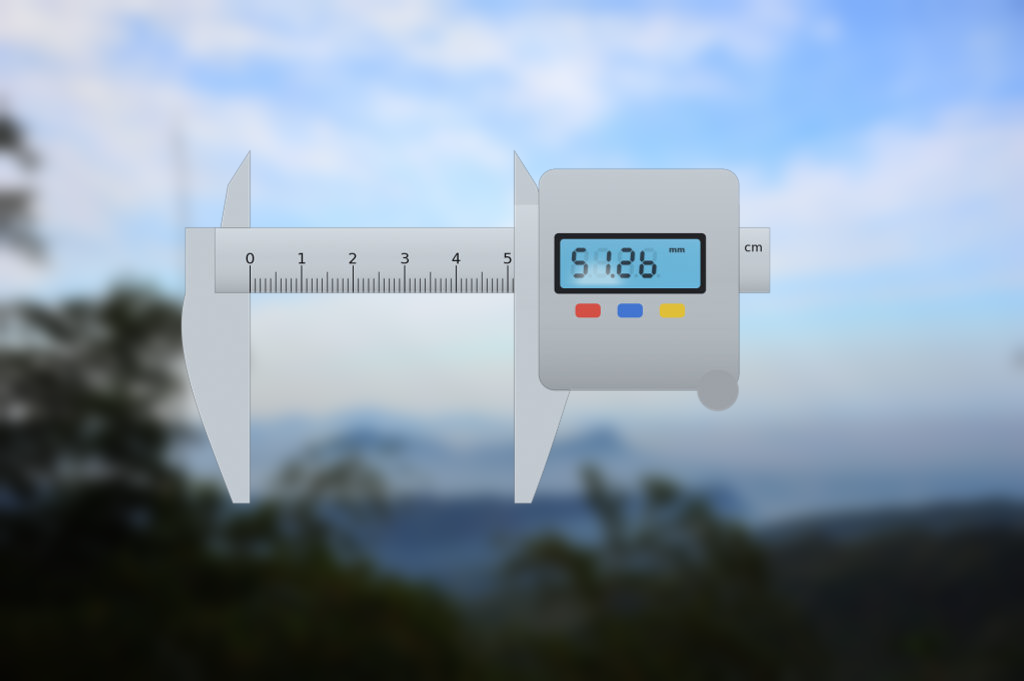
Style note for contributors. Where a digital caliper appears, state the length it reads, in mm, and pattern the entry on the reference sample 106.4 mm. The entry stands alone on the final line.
51.26 mm
